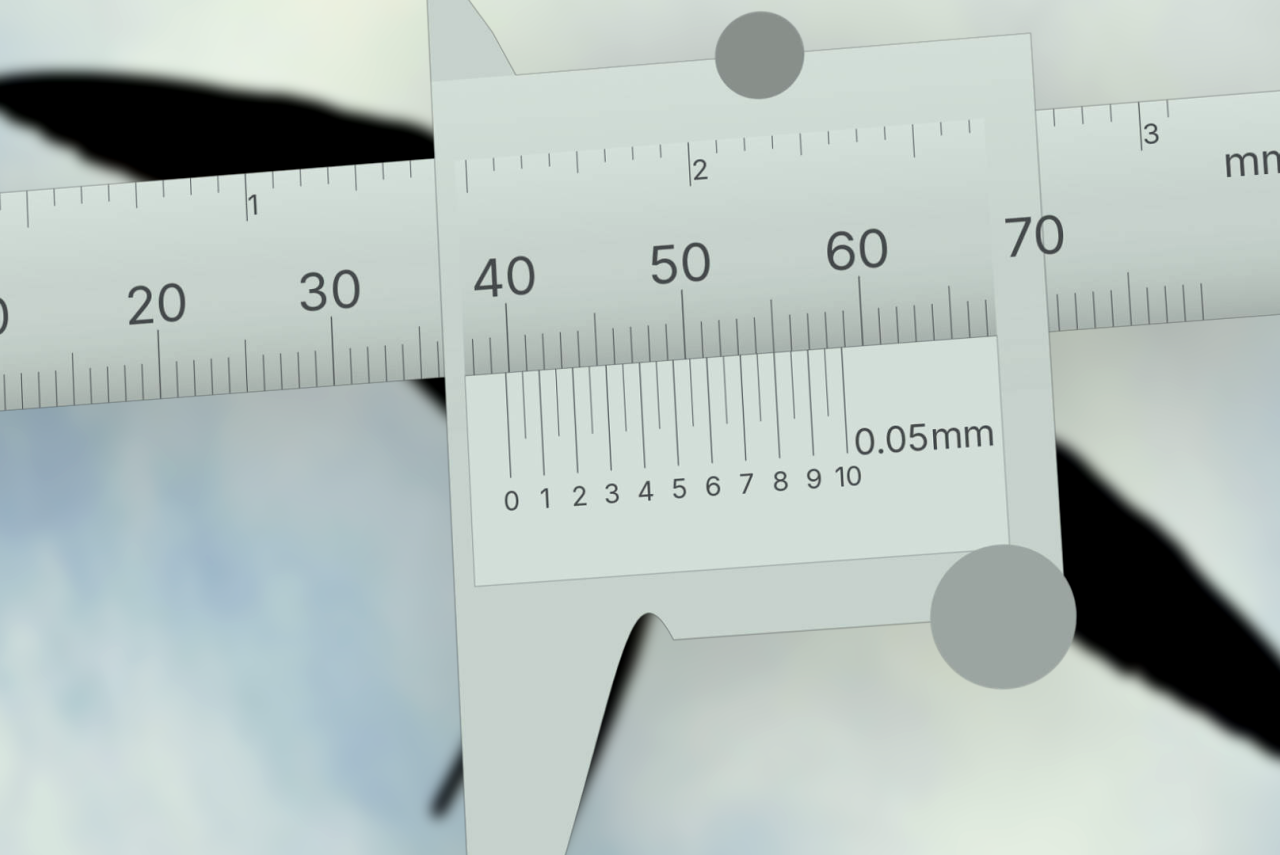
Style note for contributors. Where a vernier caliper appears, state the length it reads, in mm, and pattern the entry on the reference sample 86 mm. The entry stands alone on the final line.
39.8 mm
